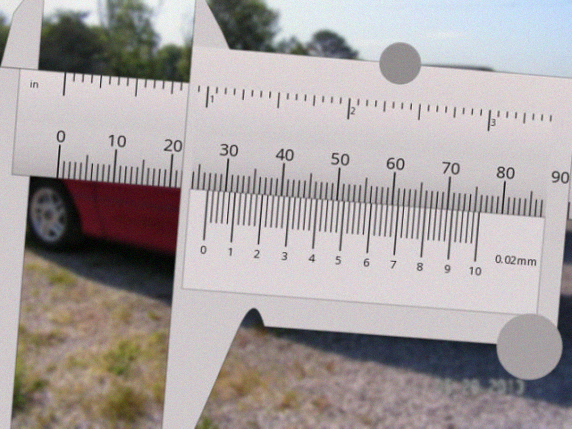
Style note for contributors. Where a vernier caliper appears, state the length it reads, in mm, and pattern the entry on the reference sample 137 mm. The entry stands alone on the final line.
26.8 mm
